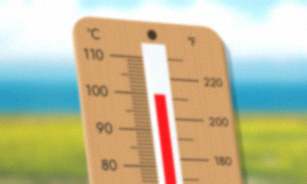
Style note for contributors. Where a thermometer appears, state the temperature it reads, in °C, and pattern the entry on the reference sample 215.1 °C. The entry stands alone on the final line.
100 °C
